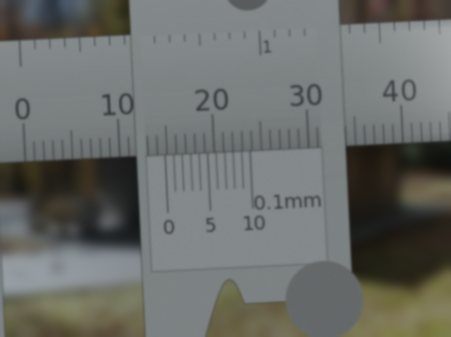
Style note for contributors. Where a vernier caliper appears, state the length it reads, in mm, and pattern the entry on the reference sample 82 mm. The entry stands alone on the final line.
14.8 mm
